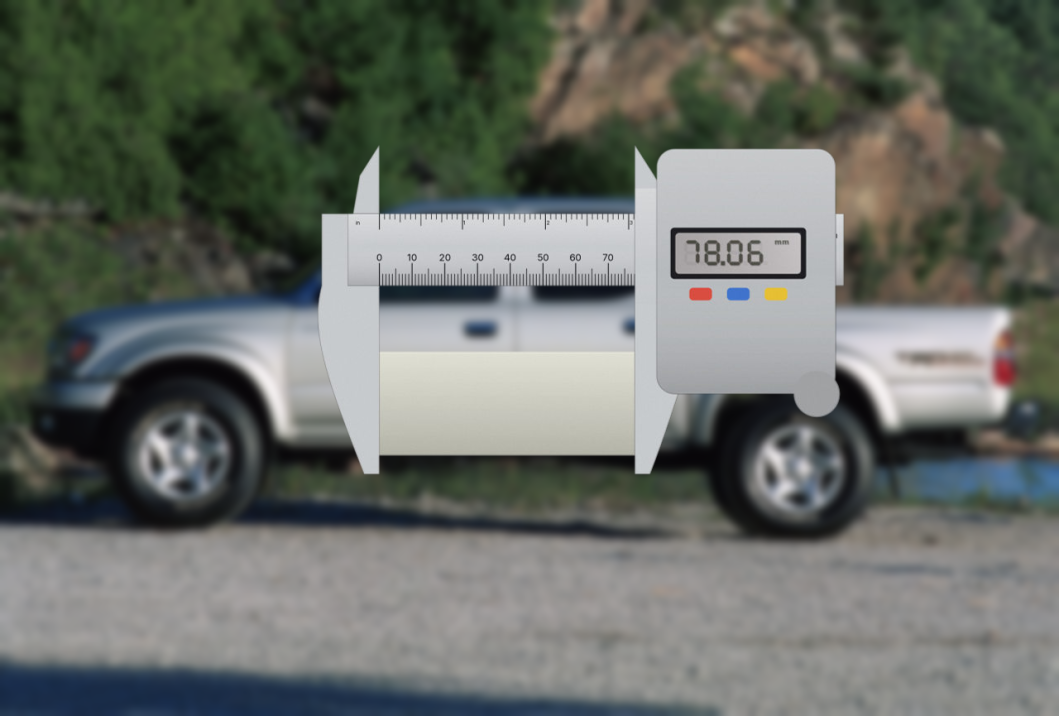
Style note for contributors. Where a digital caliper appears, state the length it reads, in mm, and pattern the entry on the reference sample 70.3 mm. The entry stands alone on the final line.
78.06 mm
